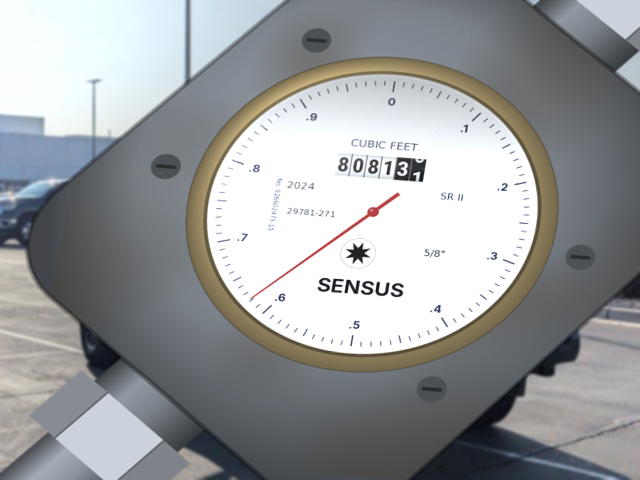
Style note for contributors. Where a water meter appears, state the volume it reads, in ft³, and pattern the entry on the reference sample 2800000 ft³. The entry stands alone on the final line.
808130.62 ft³
